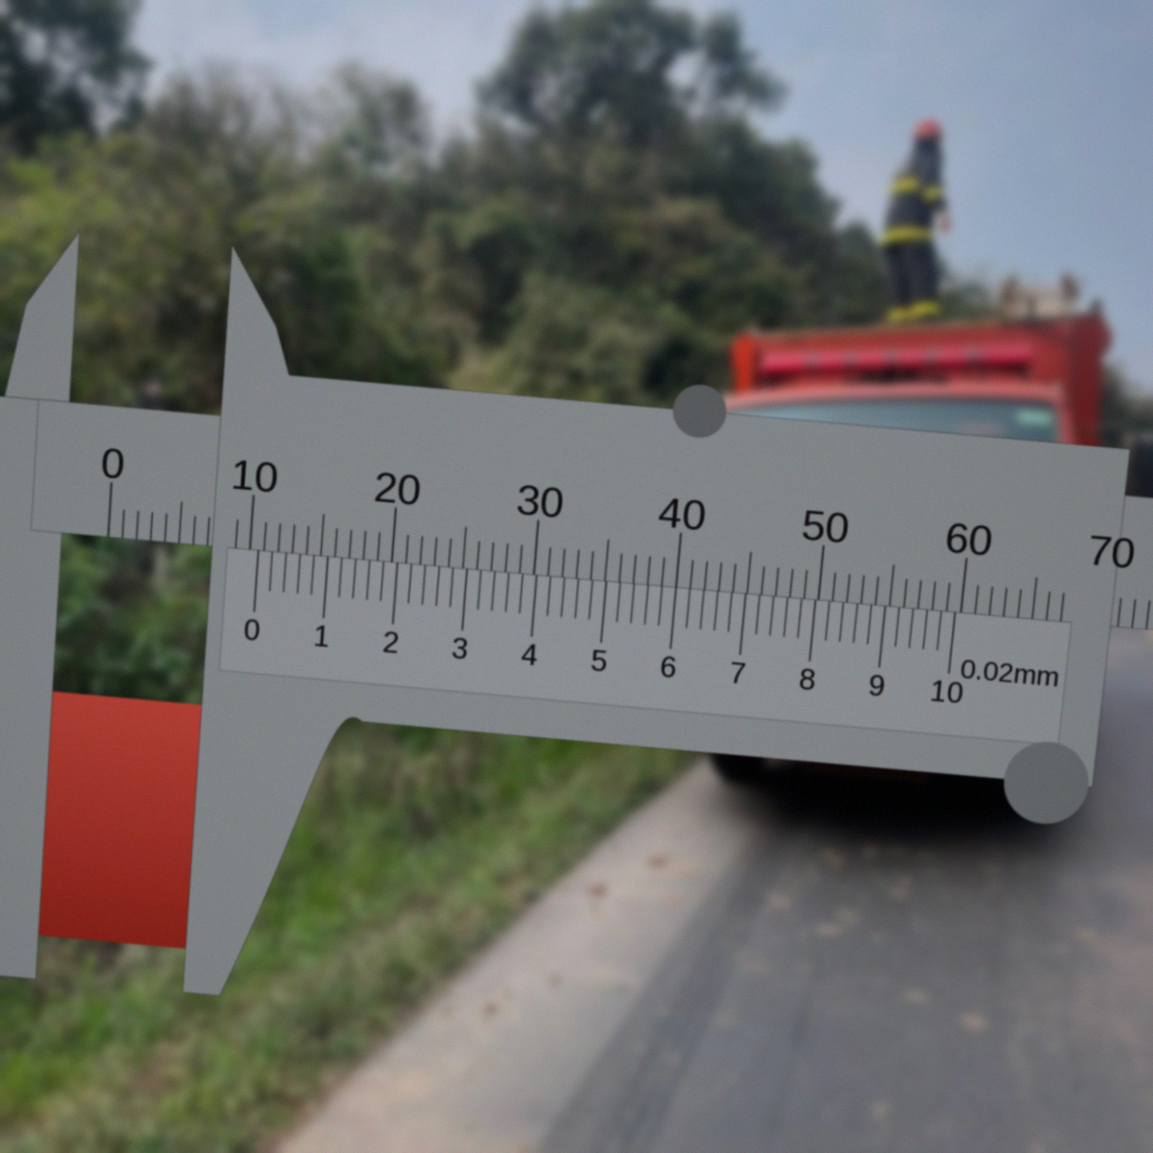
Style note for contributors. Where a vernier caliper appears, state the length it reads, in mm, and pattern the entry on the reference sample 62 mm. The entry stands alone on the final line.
10.6 mm
